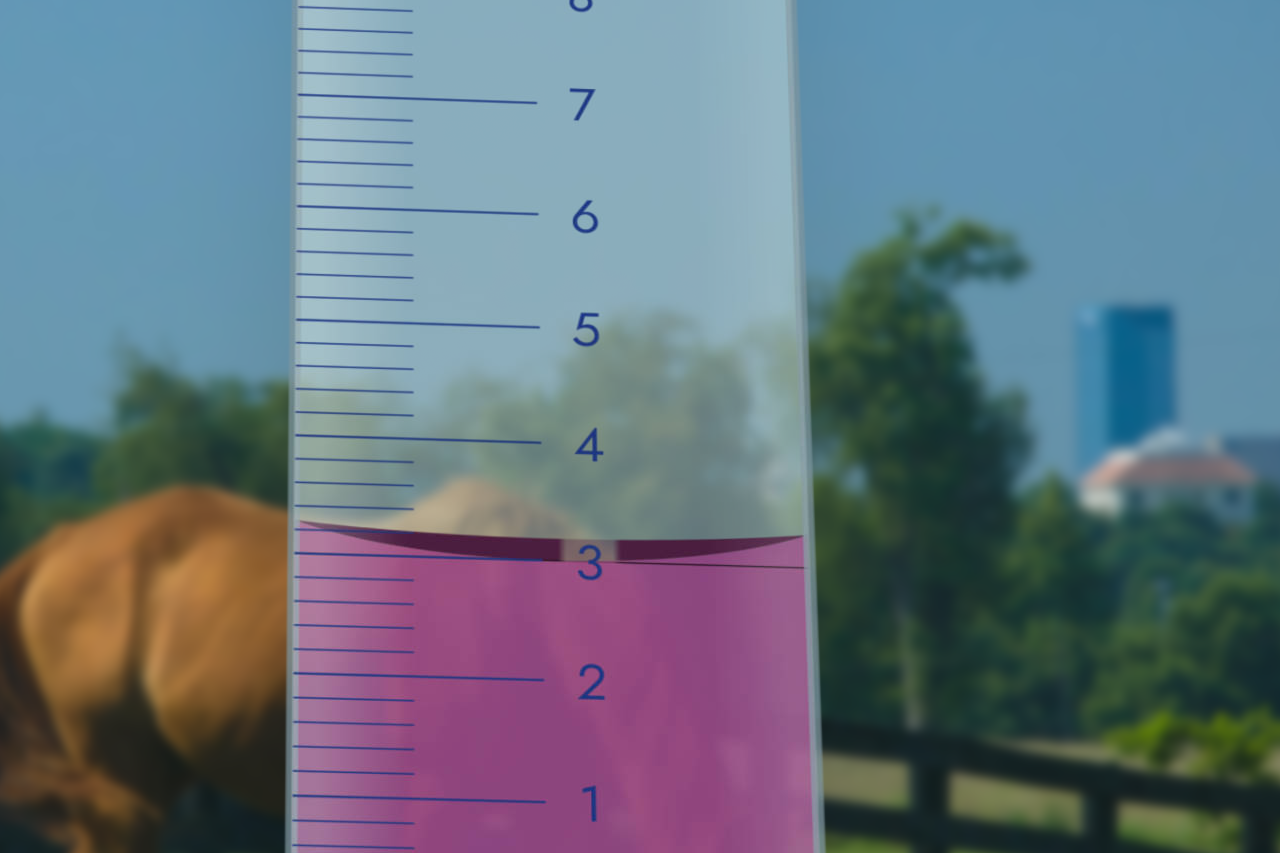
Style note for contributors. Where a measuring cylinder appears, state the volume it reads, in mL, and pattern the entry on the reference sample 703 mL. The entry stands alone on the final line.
3 mL
